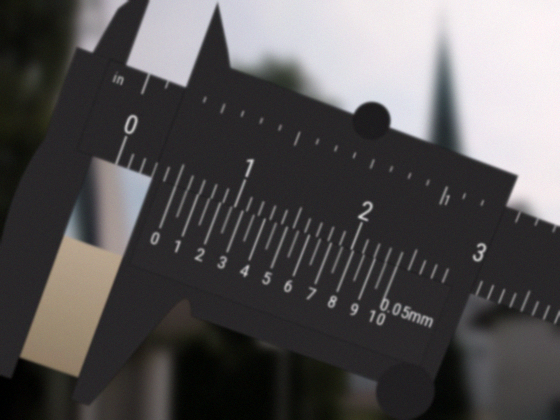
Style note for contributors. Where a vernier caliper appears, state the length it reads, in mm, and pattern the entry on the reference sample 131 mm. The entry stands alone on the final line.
5.0 mm
